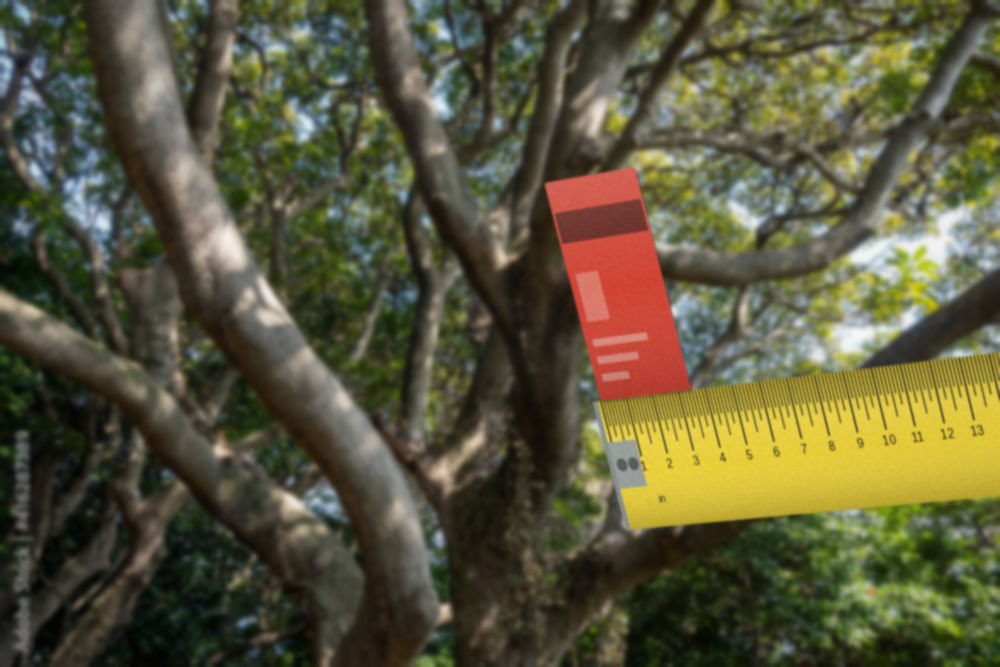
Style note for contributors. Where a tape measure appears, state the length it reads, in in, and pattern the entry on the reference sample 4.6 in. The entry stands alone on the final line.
3.5 in
